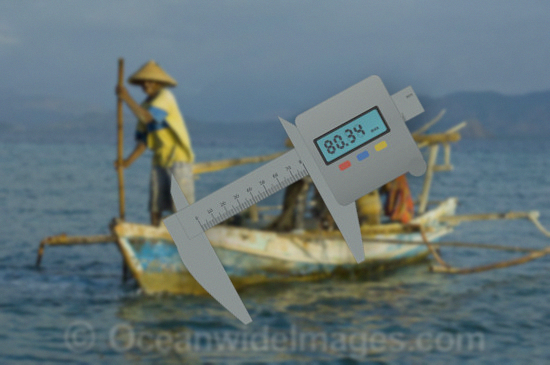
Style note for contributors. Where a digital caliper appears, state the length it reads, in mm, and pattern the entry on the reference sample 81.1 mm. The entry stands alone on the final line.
80.34 mm
